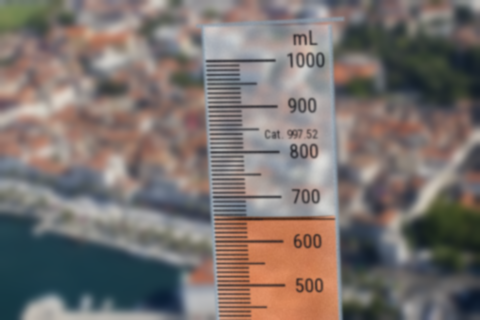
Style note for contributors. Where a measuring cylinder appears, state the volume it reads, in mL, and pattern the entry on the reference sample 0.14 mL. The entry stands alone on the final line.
650 mL
